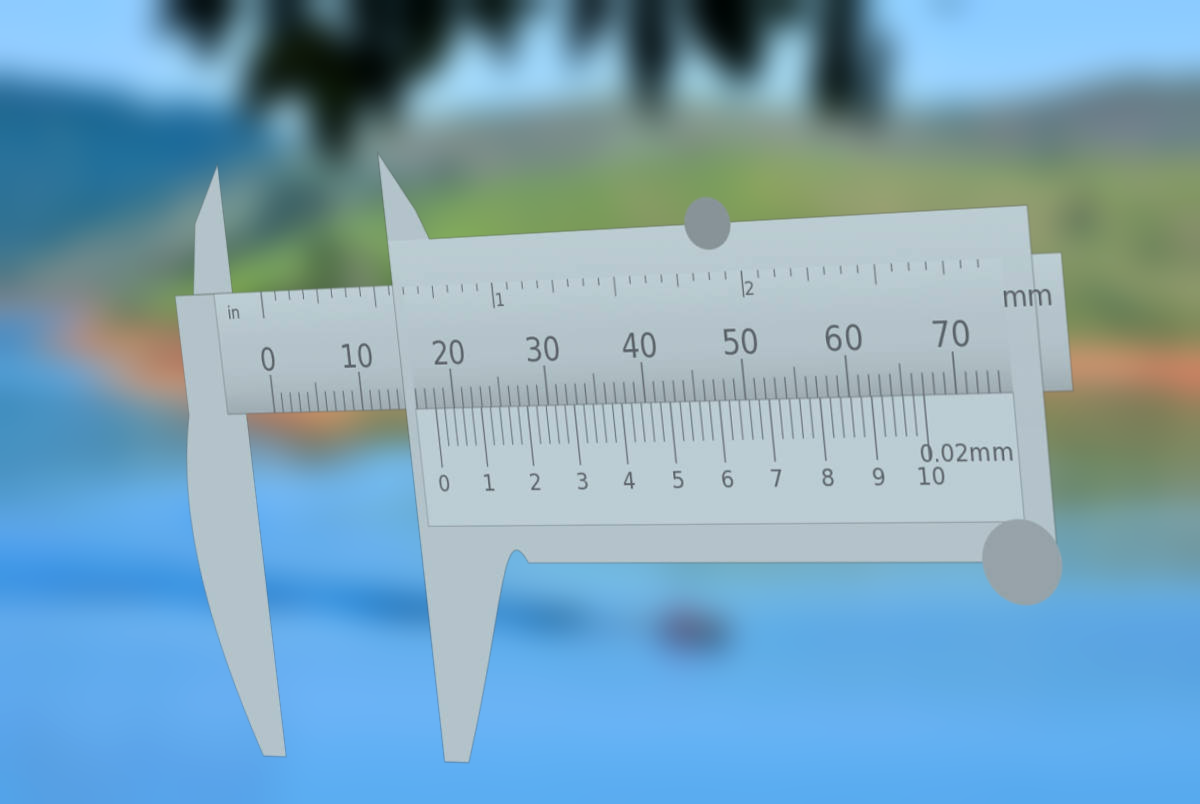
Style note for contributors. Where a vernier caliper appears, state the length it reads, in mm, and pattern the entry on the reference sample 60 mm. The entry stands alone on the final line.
18.0 mm
